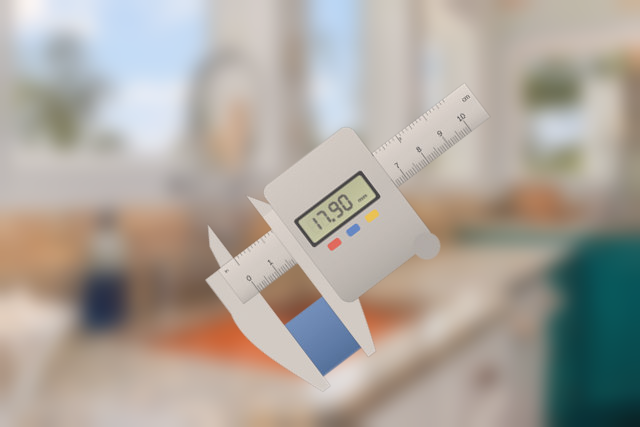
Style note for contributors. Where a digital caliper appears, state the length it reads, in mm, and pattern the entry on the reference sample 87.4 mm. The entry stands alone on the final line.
17.90 mm
